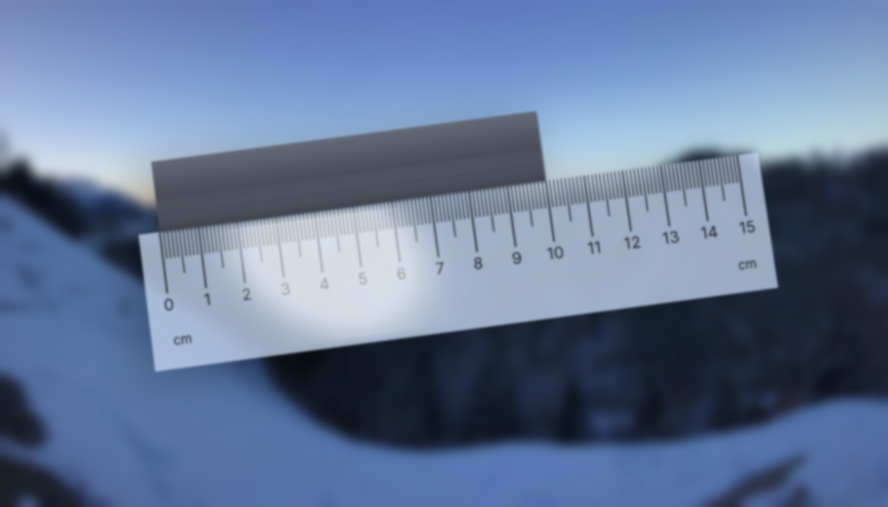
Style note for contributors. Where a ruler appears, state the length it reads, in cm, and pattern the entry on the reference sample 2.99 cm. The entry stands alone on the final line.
10 cm
